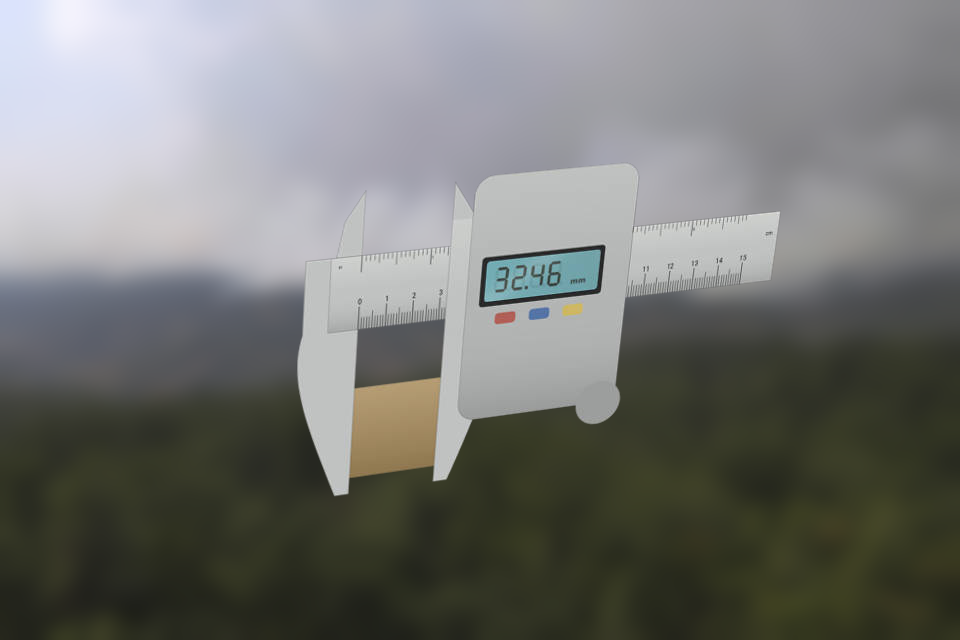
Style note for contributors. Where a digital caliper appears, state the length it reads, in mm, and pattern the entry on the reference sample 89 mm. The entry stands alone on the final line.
32.46 mm
